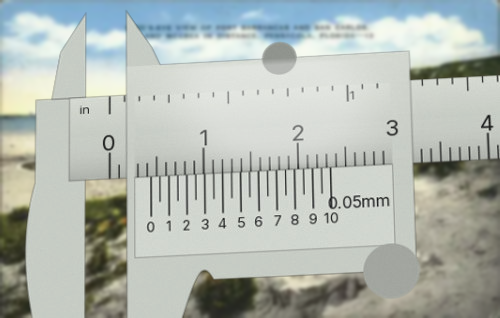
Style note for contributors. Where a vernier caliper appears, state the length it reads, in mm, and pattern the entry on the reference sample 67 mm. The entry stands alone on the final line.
4.4 mm
